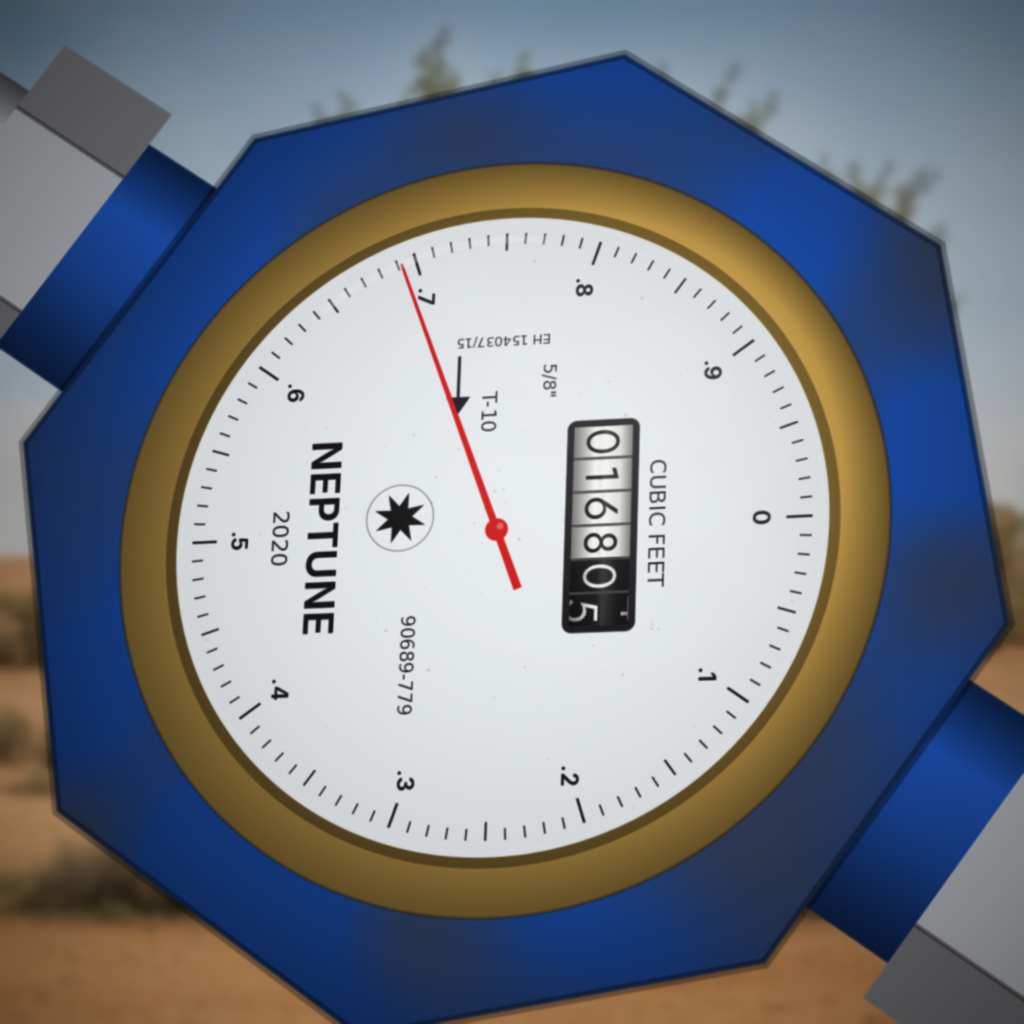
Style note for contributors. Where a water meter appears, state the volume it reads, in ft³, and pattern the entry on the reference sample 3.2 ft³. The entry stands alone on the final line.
16804.69 ft³
